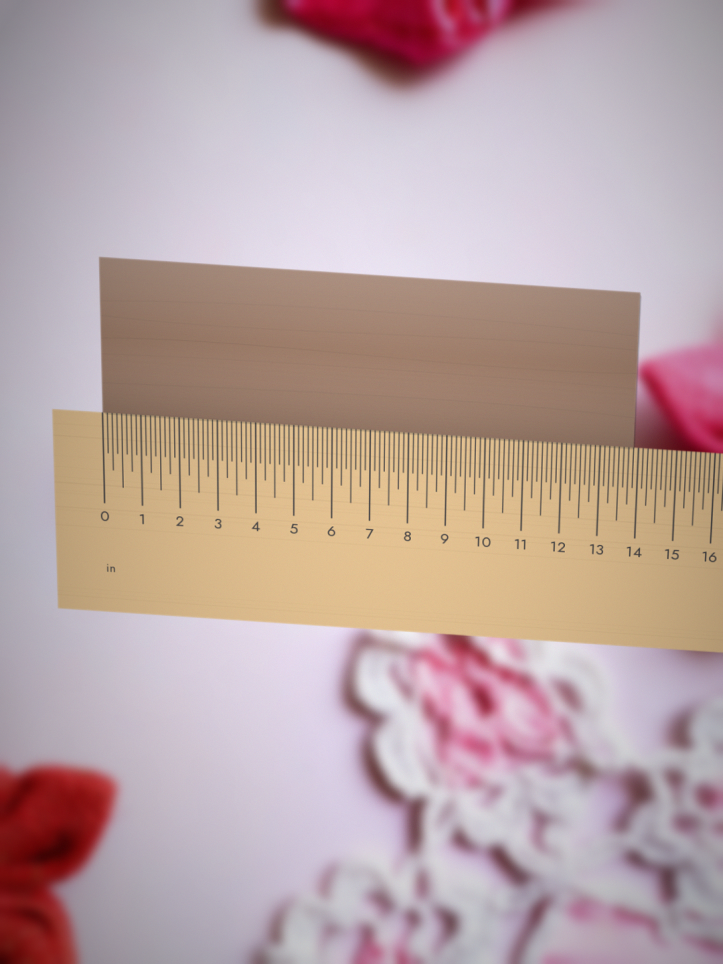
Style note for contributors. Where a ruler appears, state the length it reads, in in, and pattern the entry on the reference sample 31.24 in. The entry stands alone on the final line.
13.875 in
